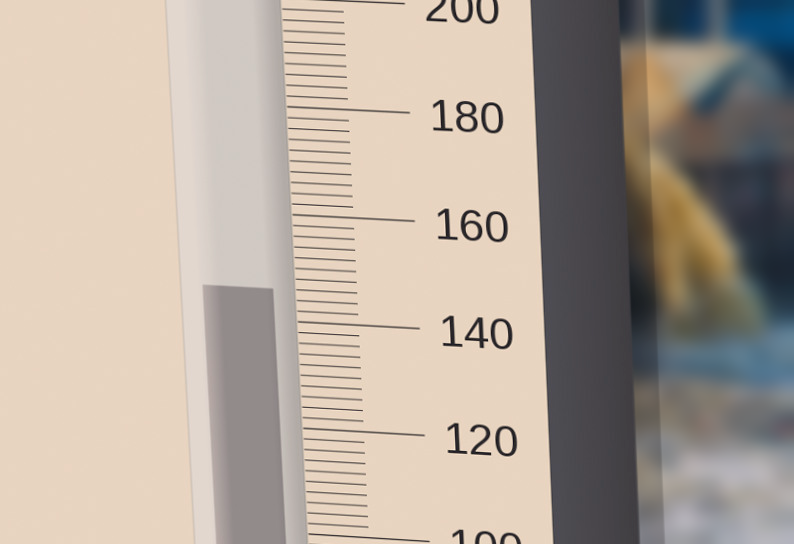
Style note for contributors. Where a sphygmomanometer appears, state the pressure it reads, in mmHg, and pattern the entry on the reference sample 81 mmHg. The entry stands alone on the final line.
146 mmHg
